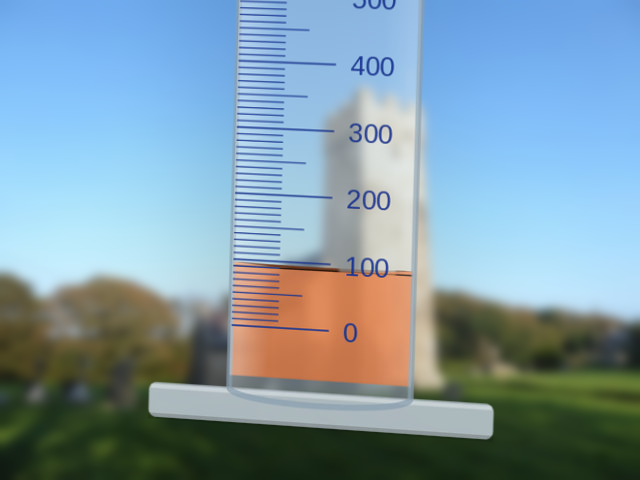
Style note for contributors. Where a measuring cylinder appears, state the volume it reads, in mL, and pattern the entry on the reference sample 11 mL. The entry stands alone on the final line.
90 mL
